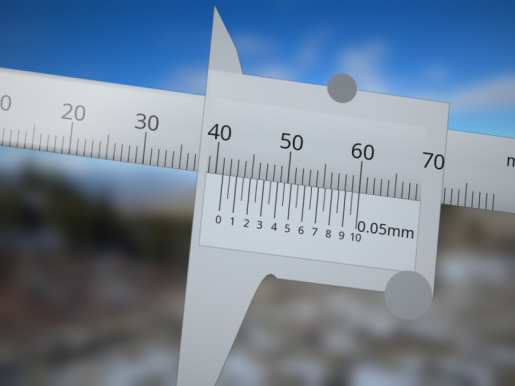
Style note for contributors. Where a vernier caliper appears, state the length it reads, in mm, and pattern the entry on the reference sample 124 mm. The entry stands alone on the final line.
41.0 mm
